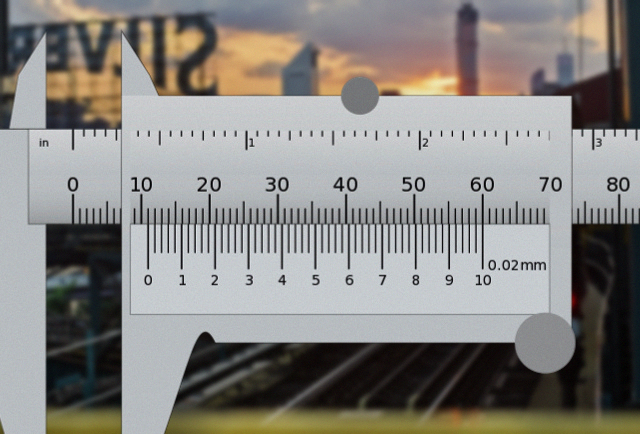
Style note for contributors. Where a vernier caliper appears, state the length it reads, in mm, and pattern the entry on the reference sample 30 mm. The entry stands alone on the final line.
11.0 mm
